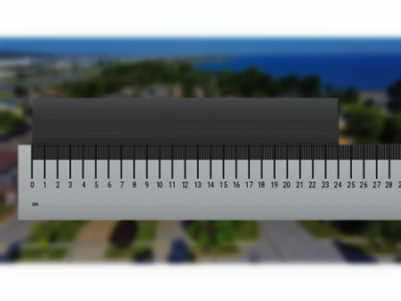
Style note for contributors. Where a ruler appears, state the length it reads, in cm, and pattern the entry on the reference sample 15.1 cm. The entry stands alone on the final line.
24 cm
